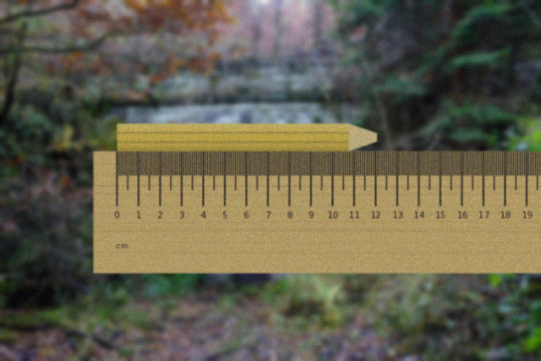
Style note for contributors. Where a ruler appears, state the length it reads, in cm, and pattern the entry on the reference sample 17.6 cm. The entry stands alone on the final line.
12.5 cm
